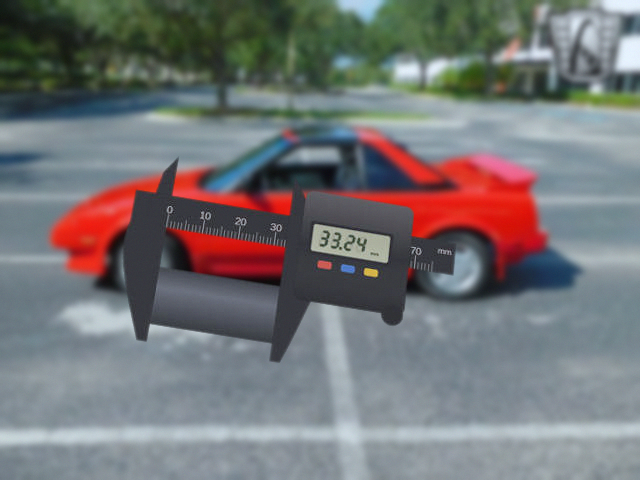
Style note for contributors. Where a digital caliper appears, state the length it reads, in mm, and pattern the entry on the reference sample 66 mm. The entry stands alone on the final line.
33.24 mm
